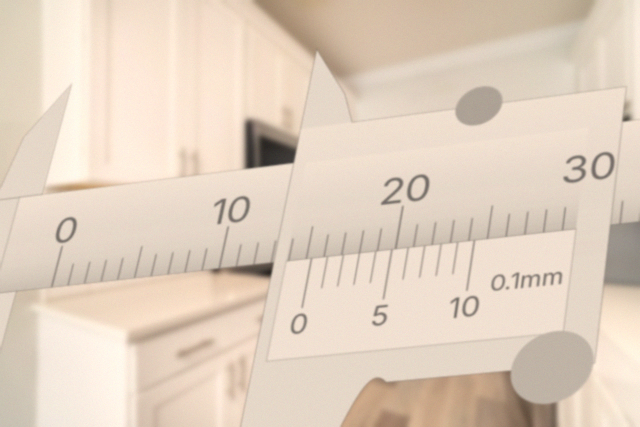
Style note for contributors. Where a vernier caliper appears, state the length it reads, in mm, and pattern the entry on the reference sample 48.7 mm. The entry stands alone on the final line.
15.3 mm
